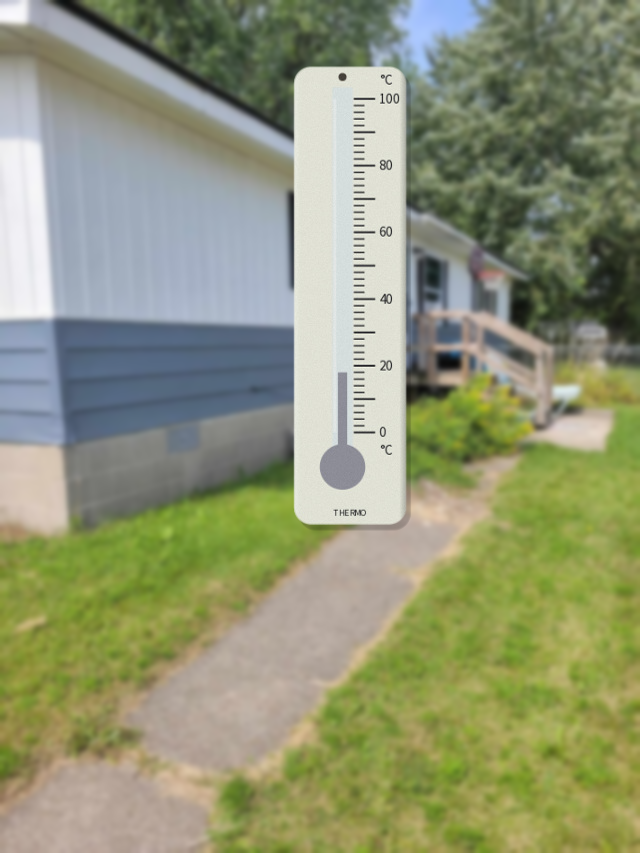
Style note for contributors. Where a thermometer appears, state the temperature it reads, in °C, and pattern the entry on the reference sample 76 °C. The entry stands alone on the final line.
18 °C
